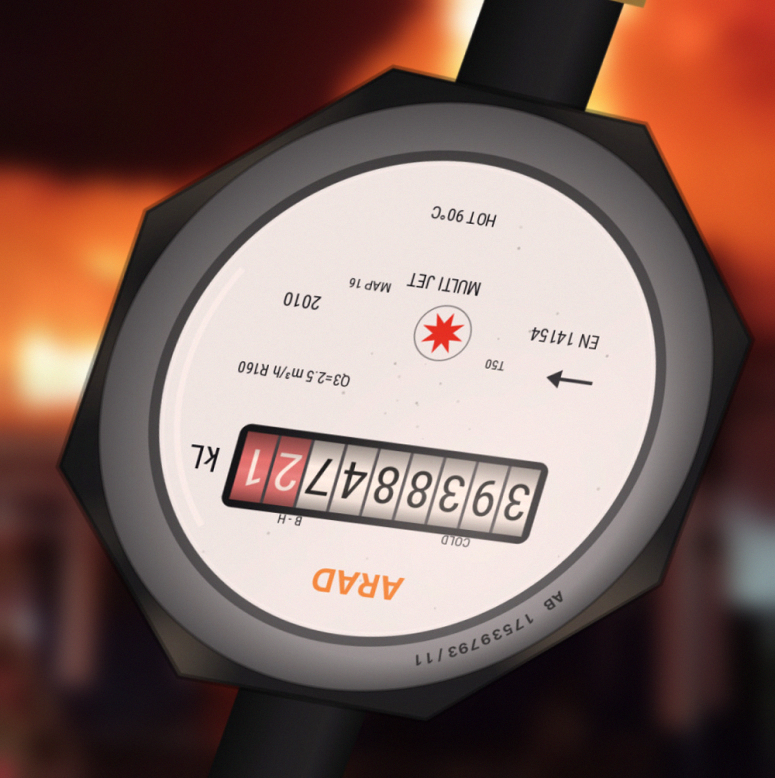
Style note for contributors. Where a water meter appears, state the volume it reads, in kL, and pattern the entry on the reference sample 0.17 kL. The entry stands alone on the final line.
3938847.21 kL
